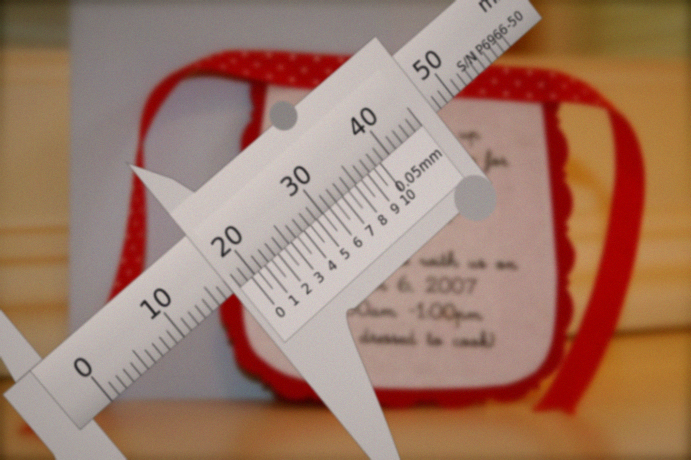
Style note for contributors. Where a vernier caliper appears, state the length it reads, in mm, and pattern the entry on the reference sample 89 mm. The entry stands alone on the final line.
19.6 mm
